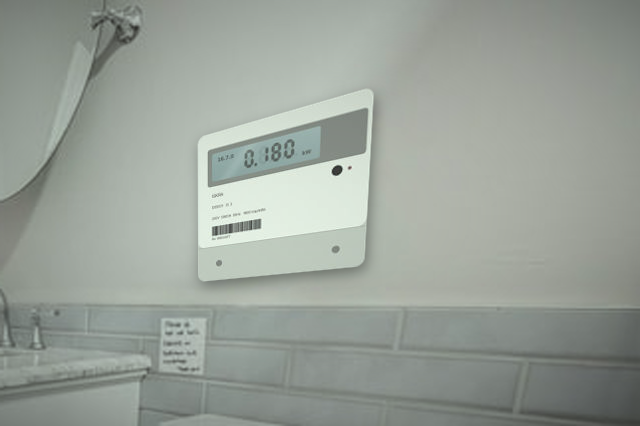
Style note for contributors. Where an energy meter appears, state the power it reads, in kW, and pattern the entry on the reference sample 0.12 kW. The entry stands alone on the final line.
0.180 kW
